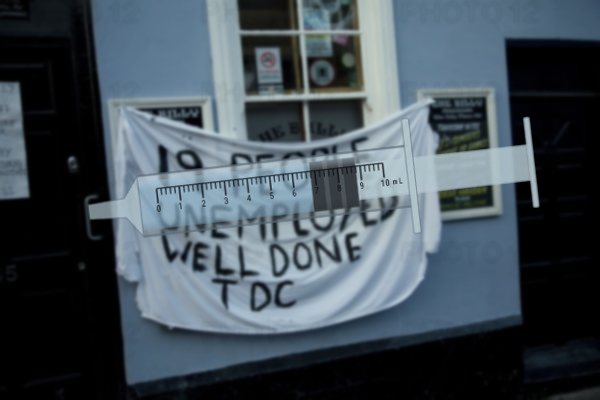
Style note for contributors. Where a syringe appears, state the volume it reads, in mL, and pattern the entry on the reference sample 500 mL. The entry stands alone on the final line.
6.8 mL
